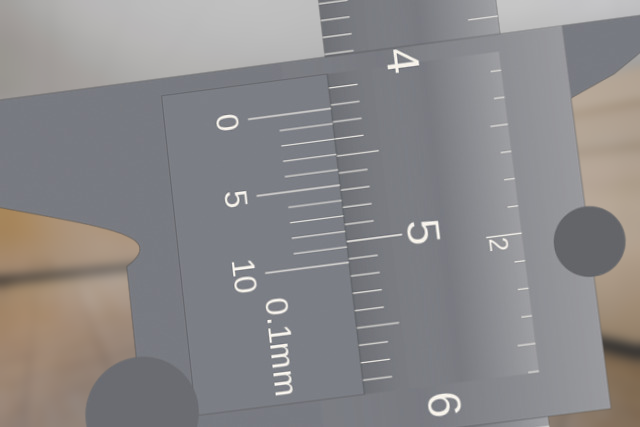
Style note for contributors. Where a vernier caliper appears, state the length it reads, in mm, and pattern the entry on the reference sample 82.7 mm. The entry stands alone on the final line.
42.2 mm
